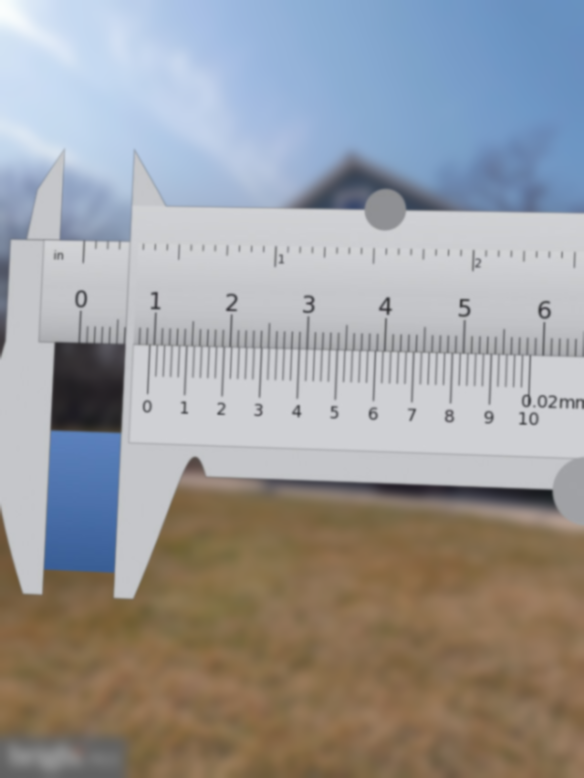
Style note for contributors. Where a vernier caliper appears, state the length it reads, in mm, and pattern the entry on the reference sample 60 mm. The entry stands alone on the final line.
9.4 mm
